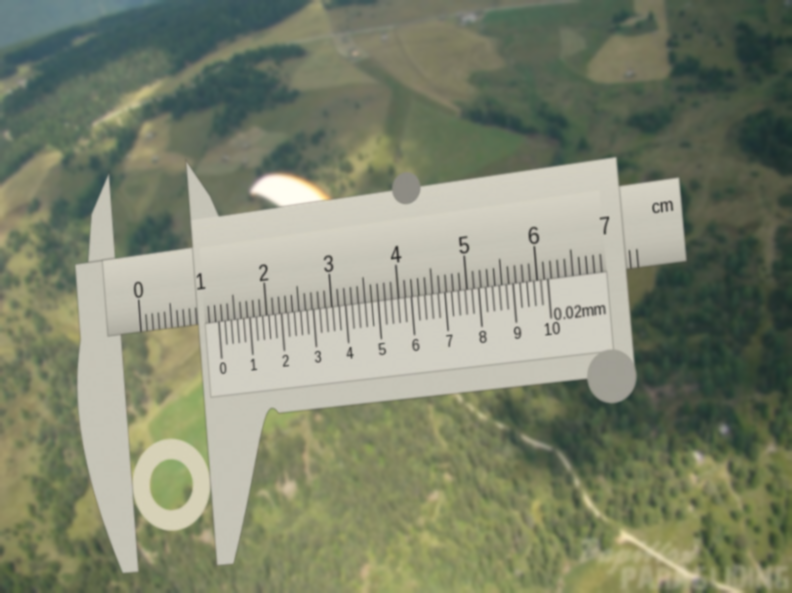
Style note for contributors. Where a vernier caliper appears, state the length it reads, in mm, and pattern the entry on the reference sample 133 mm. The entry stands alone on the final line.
12.5 mm
